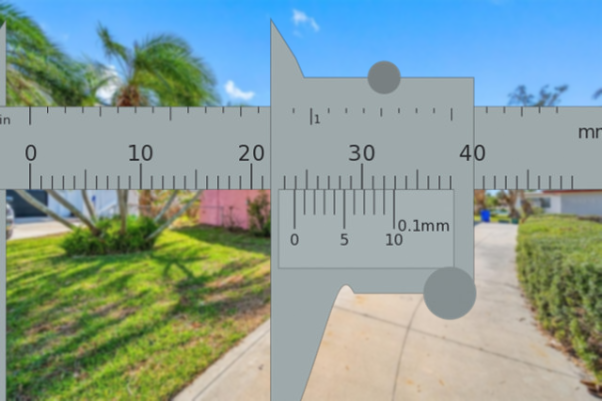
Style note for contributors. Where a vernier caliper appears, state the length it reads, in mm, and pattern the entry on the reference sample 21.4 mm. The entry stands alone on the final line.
23.9 mm
